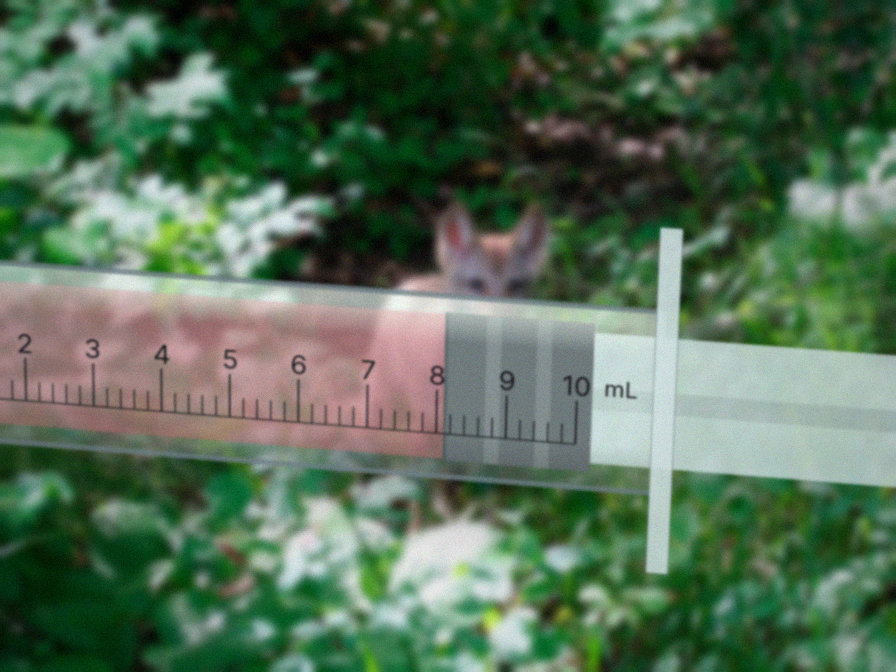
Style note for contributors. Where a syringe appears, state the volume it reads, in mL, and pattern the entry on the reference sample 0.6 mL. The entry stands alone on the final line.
8.1 mL
